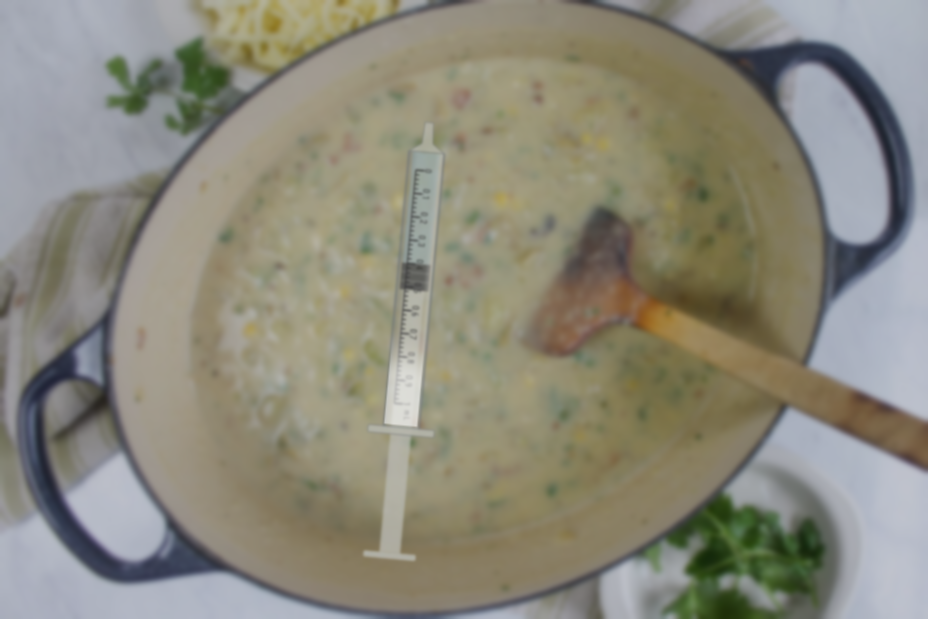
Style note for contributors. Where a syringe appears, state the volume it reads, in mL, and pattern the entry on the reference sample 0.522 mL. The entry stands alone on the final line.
0.4 mL
